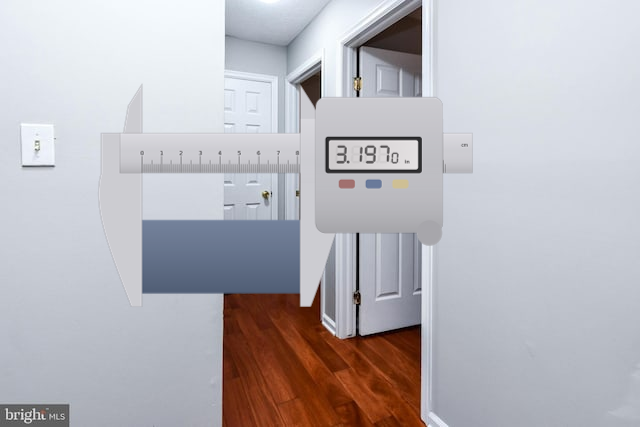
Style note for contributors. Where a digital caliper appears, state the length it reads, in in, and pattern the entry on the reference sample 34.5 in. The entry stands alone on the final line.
3.1970 in
